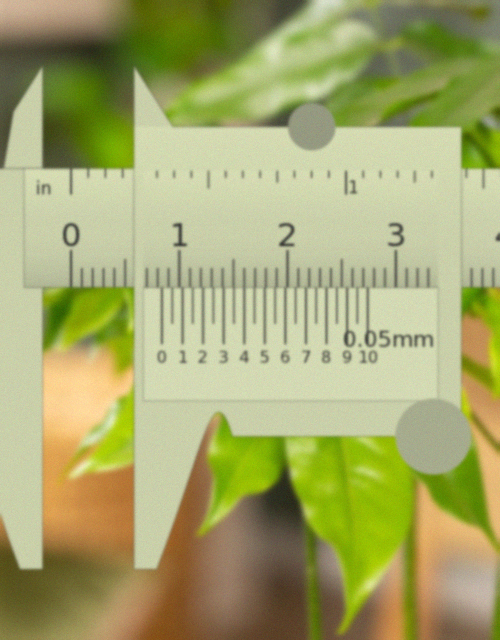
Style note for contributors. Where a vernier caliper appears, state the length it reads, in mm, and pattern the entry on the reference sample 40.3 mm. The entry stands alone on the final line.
8.4 mm
